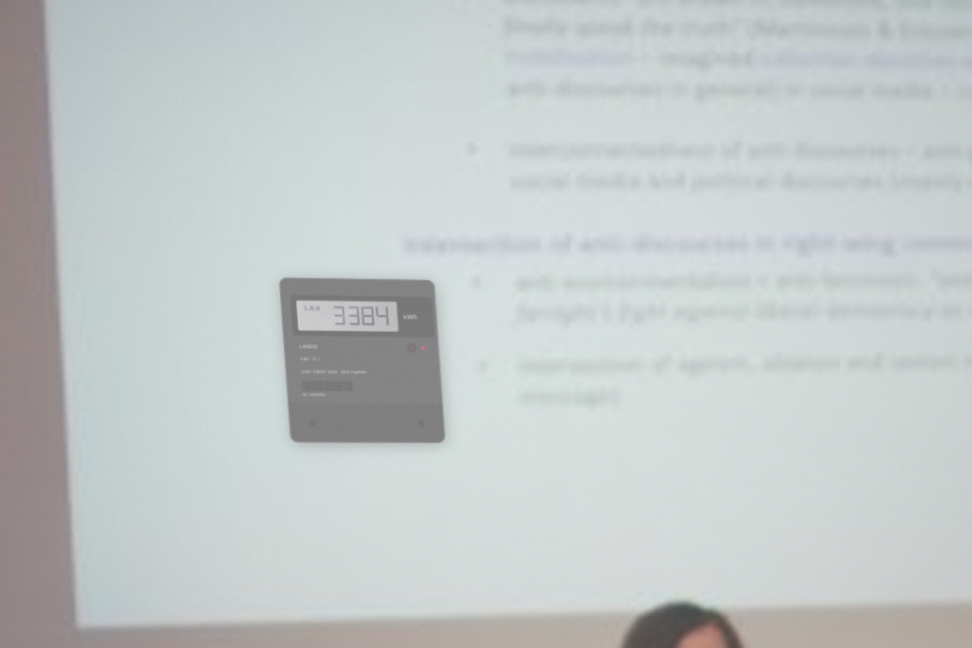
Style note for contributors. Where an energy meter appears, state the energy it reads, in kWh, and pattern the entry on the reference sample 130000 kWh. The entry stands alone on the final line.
3384 kWh
